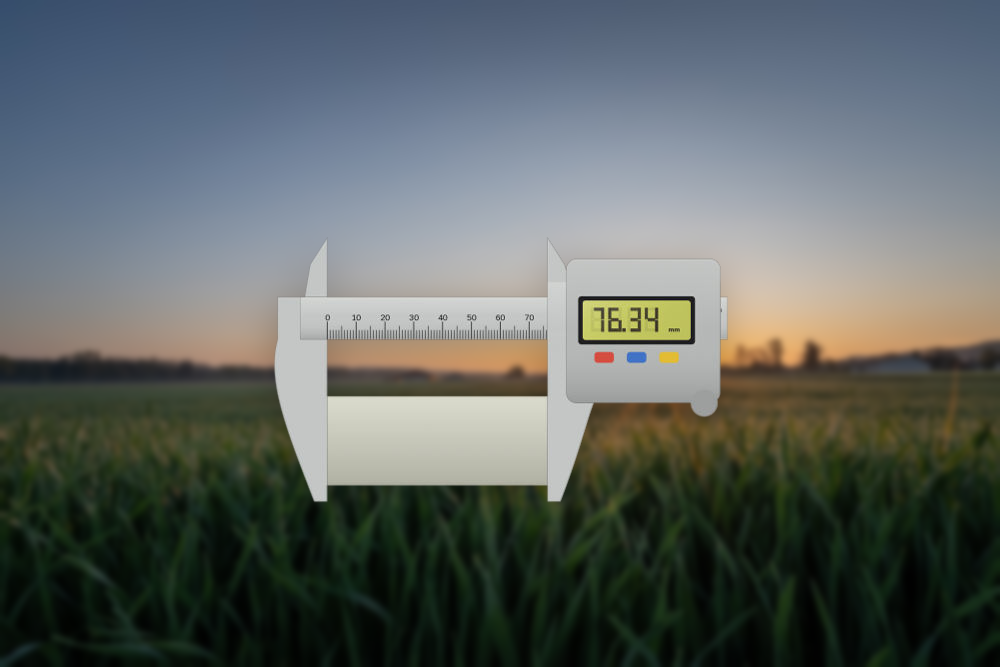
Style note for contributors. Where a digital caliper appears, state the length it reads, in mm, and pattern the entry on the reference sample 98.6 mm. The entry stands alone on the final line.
76.34 mm
